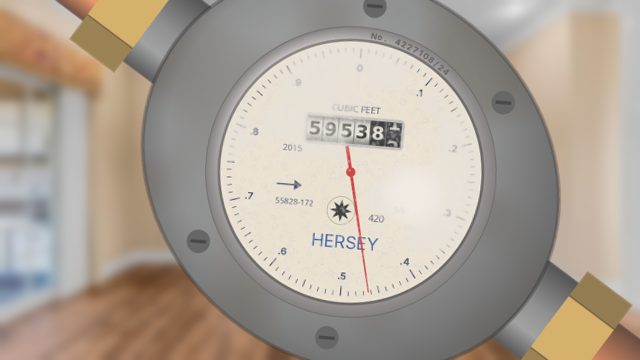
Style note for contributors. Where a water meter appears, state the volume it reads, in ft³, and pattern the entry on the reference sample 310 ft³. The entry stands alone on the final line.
595381.46 ft³
